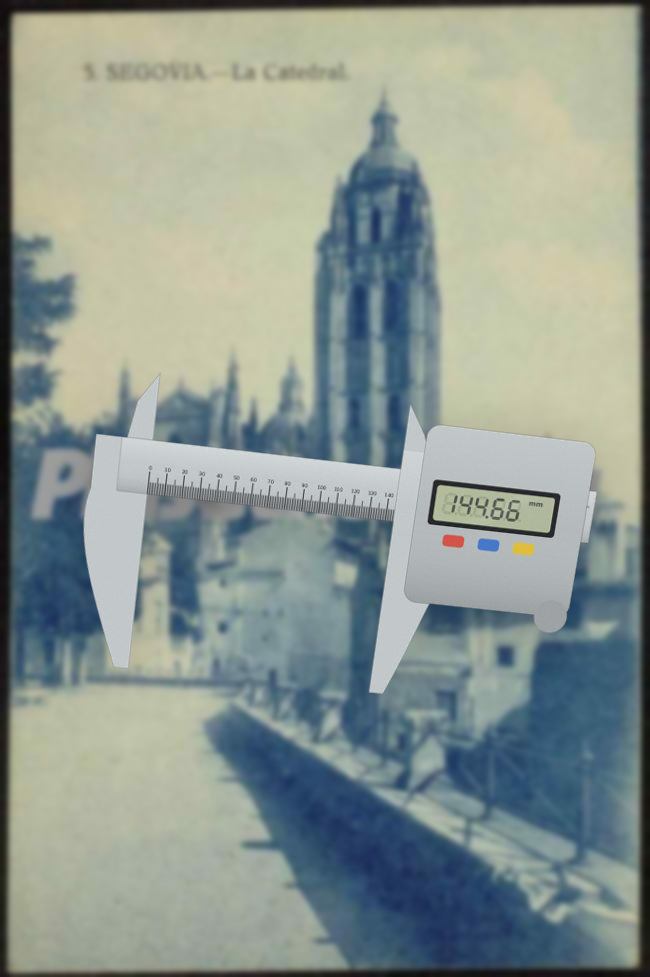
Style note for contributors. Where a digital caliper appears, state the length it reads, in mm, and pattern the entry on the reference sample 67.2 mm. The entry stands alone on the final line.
144.66 mm
